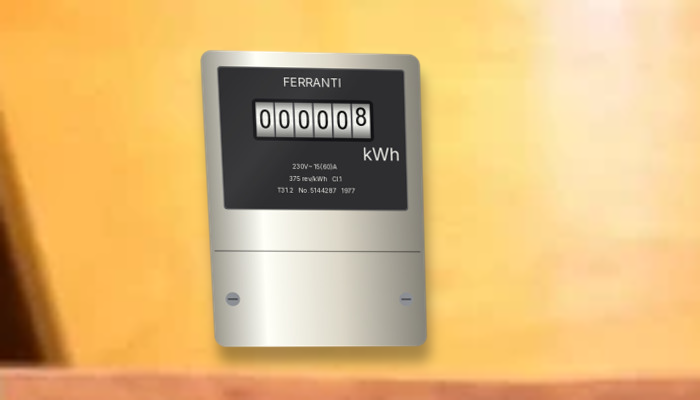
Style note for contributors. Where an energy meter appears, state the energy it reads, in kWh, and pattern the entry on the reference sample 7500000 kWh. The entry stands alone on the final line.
8 kWh
